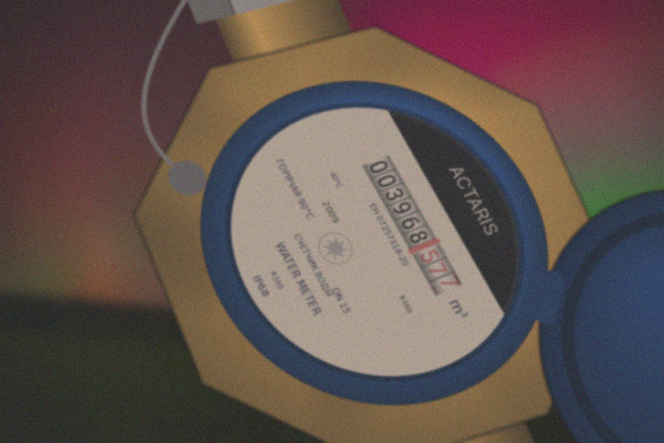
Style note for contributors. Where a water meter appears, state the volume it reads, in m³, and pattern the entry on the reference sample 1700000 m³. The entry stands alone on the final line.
3968.577 m³
